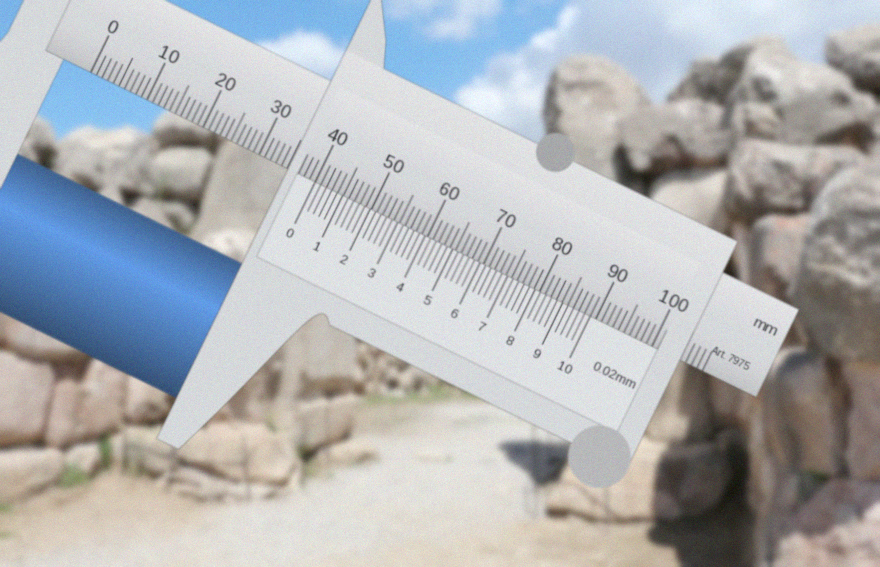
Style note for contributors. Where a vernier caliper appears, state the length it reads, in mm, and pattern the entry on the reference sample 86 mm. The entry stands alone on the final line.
40.0 mm
